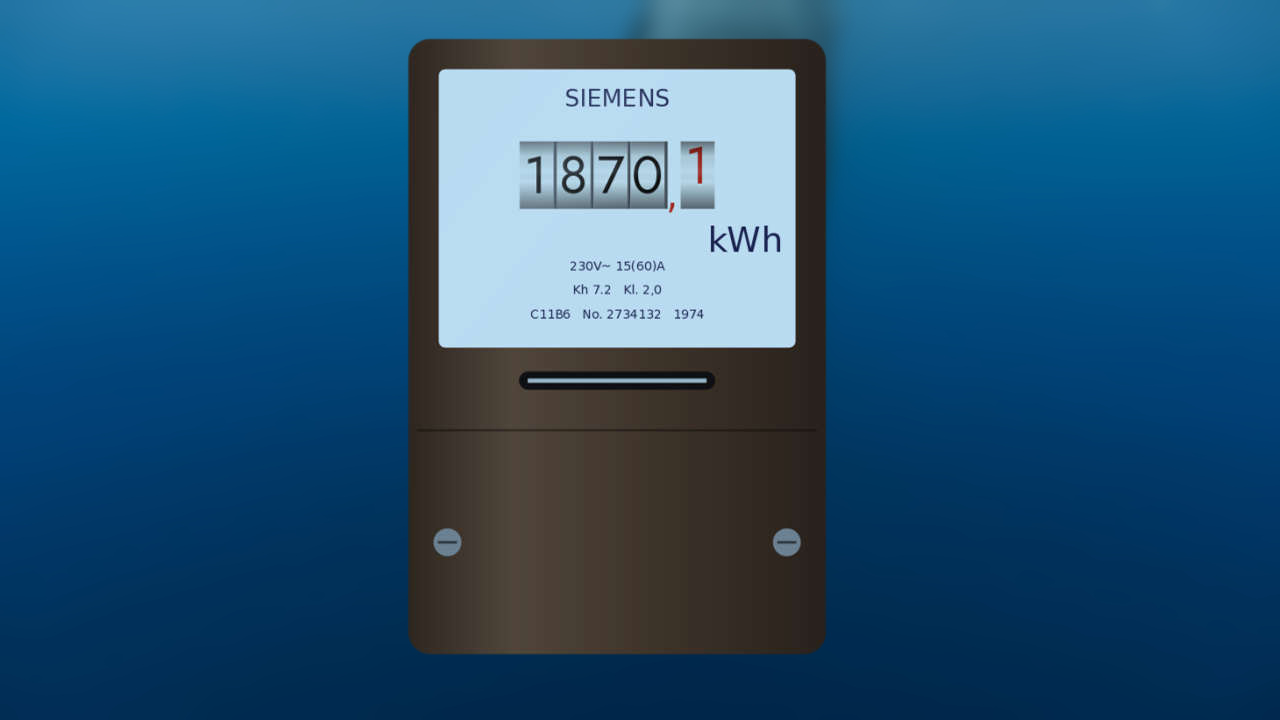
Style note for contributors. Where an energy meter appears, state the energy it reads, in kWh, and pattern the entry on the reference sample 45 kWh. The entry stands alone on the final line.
1870.1 kWh
